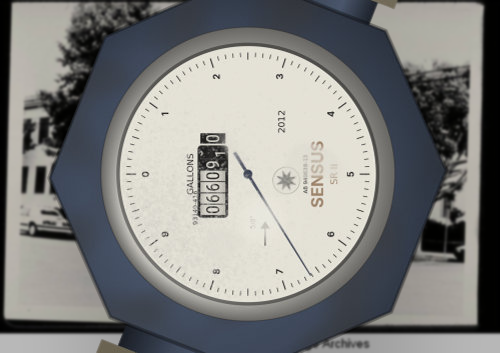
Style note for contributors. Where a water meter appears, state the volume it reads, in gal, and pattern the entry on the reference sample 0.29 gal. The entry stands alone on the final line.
660906.6 gal
